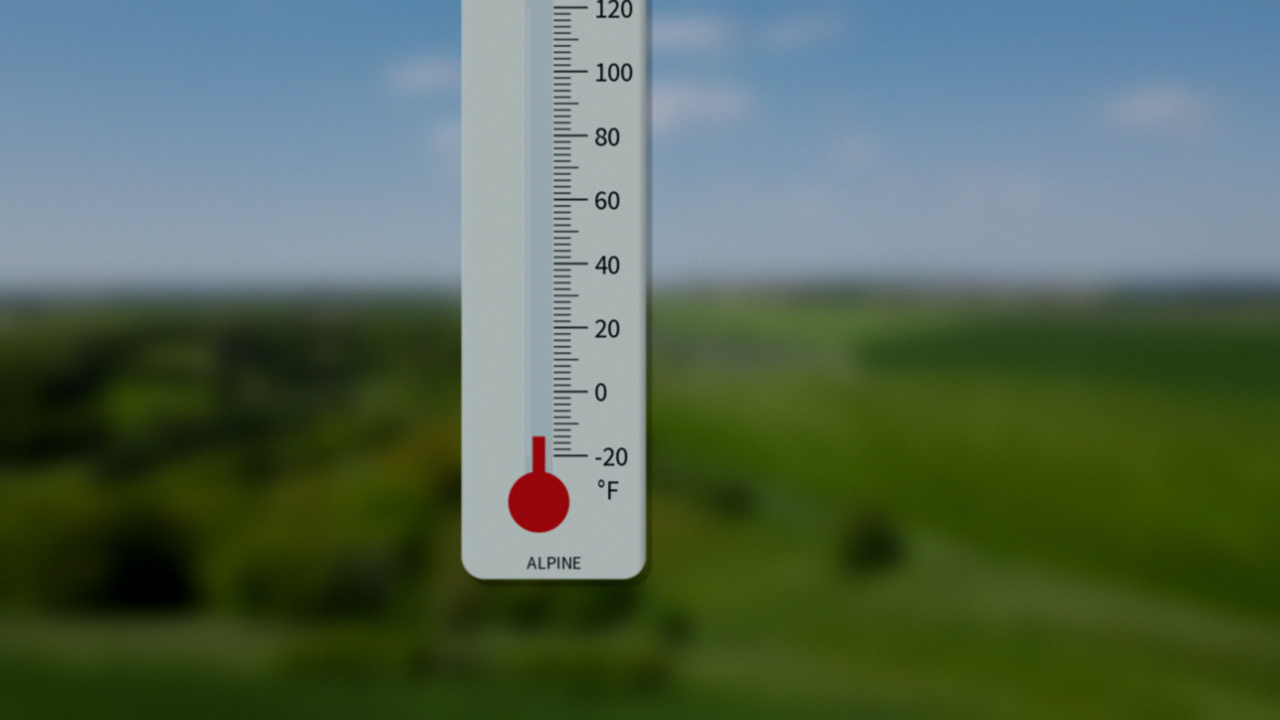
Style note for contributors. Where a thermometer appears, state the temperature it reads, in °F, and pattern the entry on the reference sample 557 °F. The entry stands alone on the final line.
-14 °F
